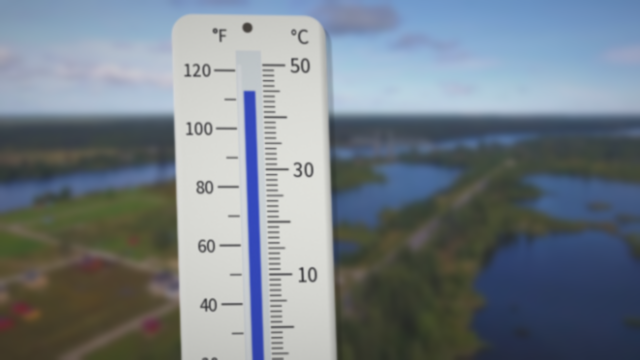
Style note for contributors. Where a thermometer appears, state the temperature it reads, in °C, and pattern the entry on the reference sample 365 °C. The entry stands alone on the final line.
45 °C
